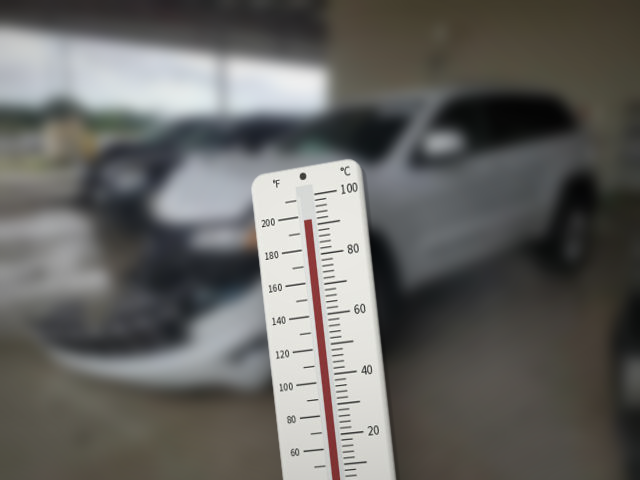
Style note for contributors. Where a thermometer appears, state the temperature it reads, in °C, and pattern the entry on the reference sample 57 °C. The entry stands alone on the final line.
92 °C
